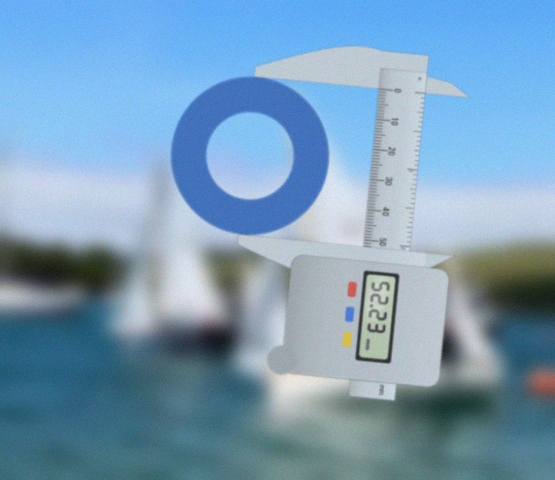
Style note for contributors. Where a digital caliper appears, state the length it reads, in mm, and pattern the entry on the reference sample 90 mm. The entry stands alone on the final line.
52.23 mm
